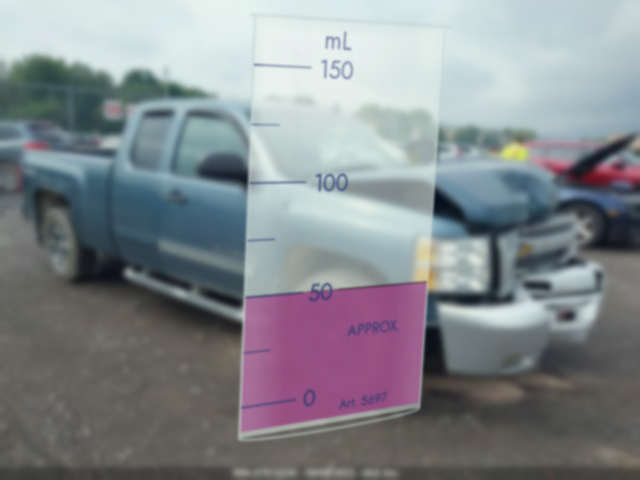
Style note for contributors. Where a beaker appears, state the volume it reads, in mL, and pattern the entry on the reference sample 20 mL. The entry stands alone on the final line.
50 mL
